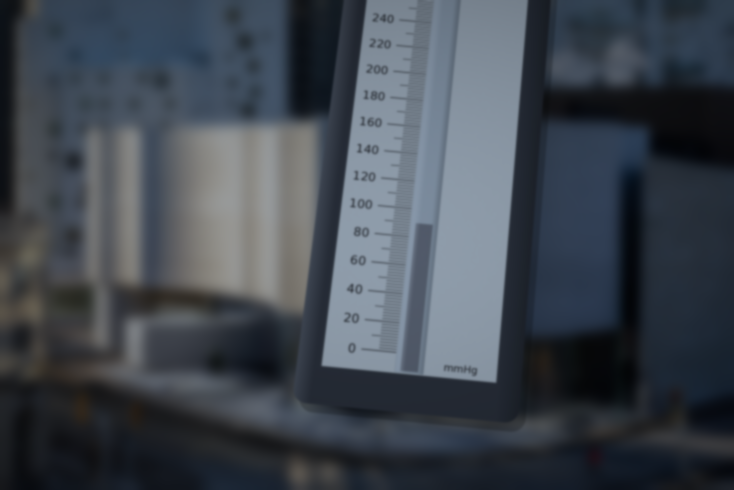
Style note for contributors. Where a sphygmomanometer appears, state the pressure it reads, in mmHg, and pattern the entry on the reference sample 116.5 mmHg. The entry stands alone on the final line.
90 mmHg
